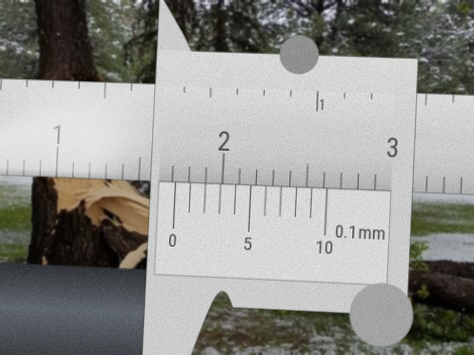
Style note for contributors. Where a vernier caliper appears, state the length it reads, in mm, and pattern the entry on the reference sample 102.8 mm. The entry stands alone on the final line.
17.2 mm
